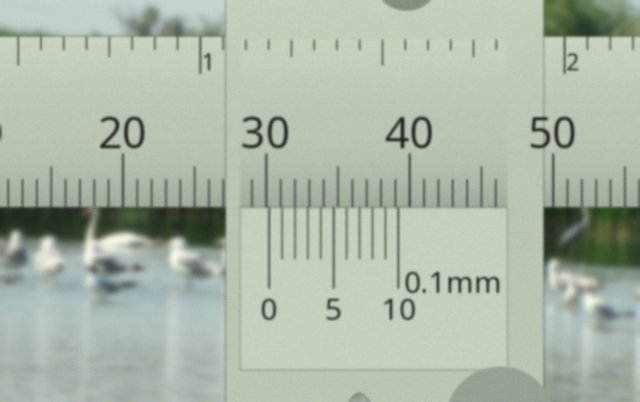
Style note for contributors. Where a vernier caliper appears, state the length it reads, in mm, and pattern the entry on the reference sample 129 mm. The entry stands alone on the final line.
30.2 mm
